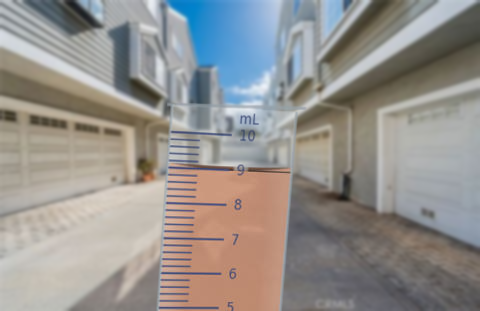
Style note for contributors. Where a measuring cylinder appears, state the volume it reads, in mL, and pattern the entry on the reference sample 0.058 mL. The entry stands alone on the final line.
9 mL
